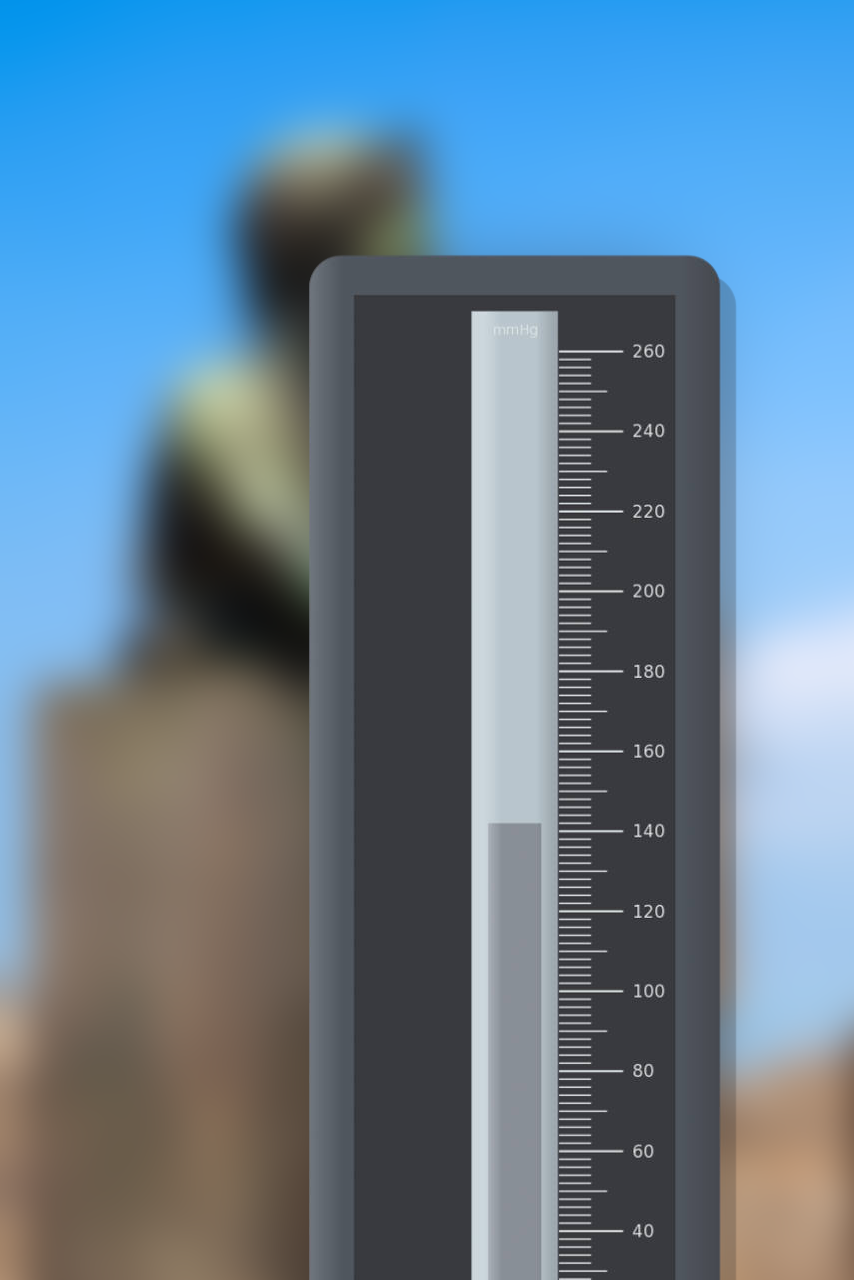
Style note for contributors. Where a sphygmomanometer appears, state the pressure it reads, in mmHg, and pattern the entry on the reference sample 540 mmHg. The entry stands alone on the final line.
142 mmHg
